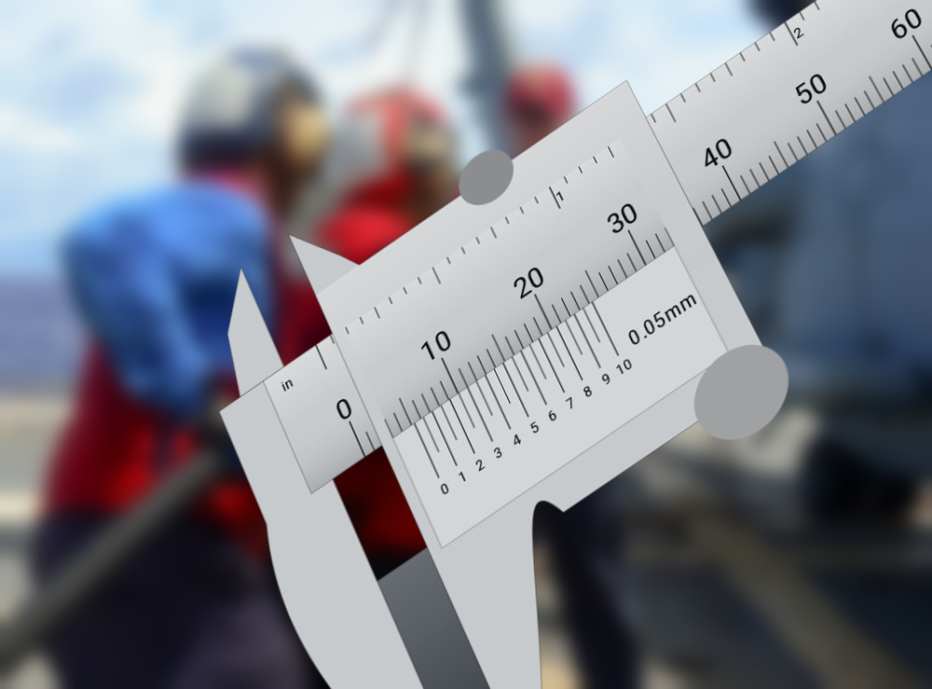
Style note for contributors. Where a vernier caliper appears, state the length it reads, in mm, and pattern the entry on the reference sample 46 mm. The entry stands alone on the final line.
5.3 mm
